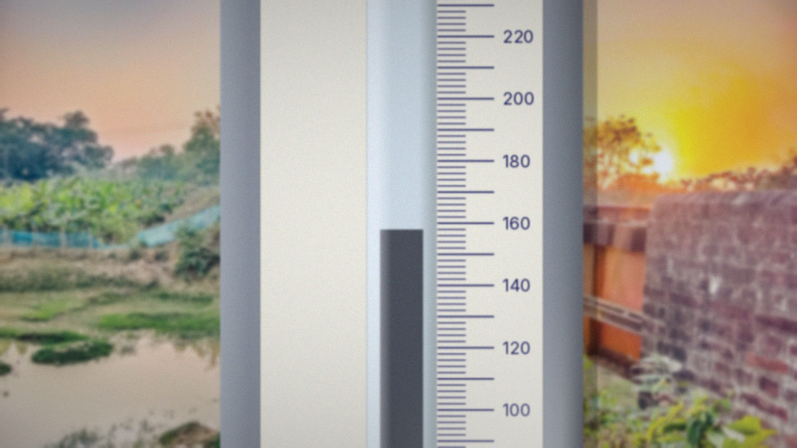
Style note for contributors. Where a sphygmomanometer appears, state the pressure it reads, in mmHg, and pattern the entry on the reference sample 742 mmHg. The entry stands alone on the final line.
158 mmHg
